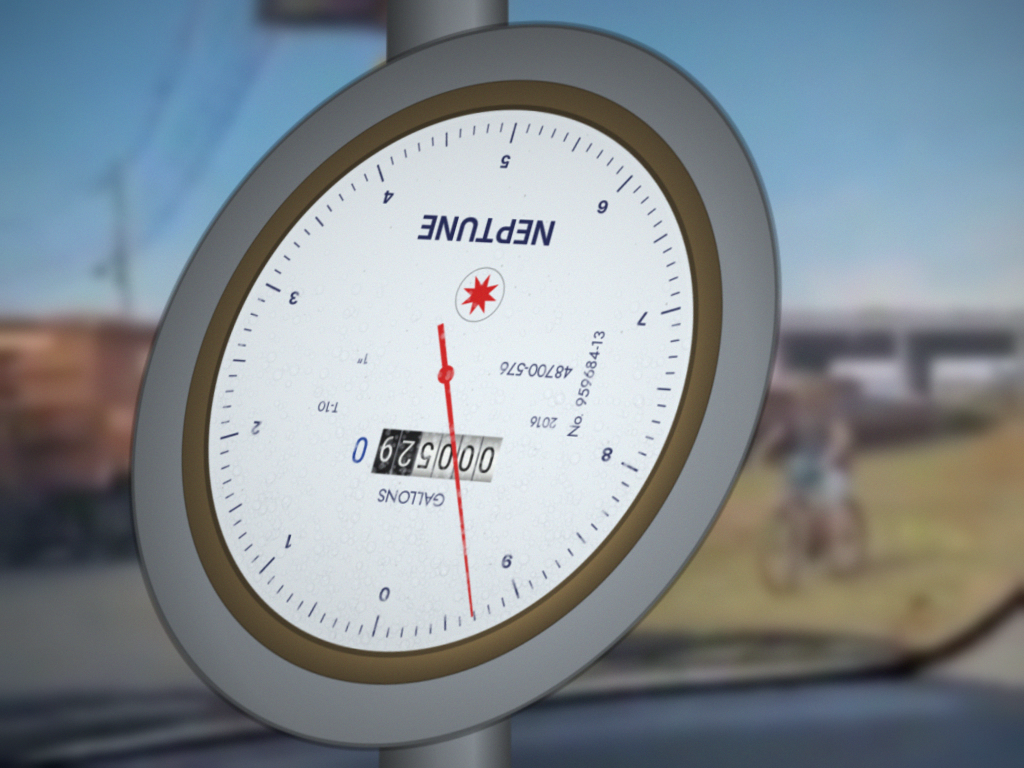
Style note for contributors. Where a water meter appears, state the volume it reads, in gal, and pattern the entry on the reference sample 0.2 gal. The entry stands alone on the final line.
5289.3 gal
